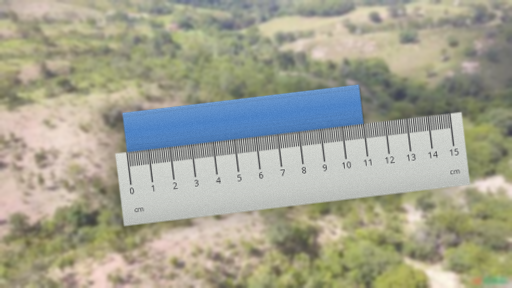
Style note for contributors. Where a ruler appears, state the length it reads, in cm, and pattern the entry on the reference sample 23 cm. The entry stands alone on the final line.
11 cm
